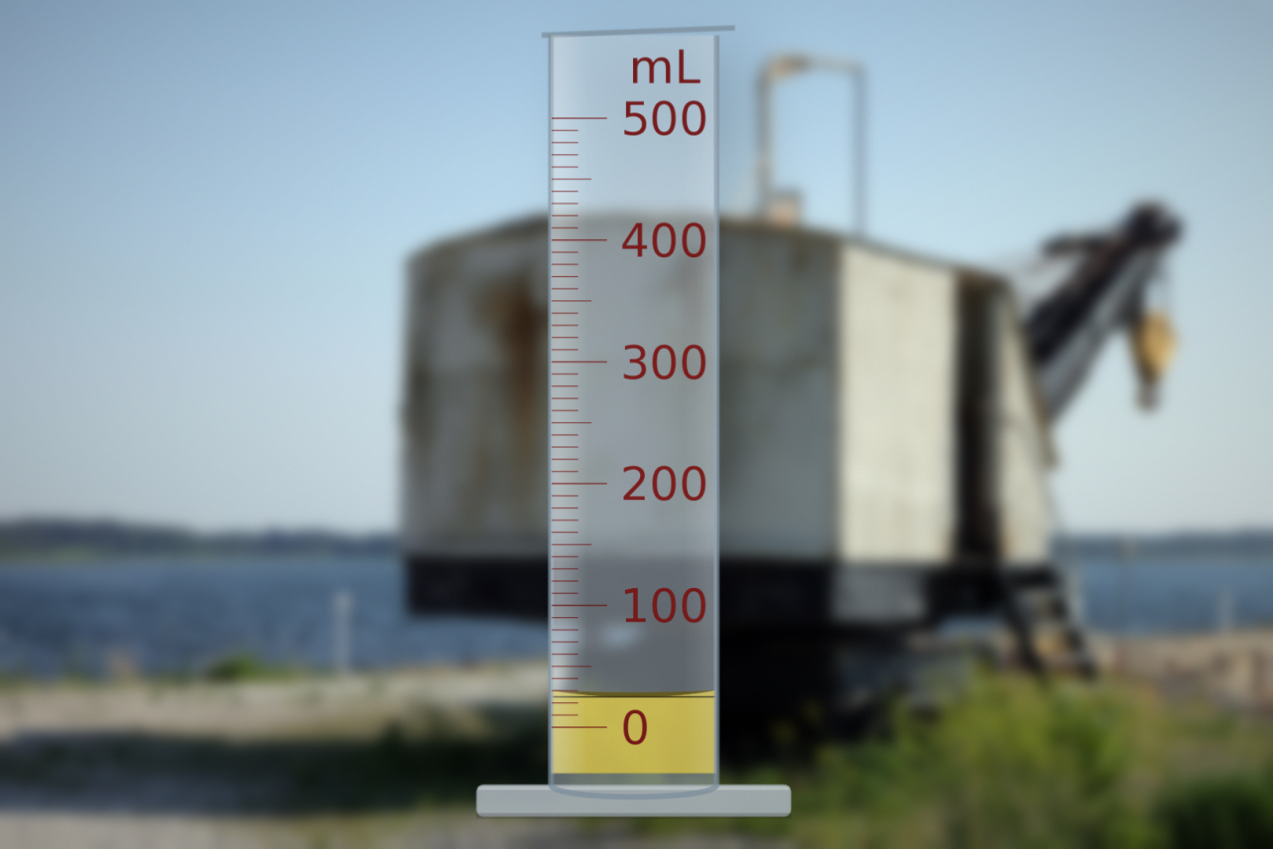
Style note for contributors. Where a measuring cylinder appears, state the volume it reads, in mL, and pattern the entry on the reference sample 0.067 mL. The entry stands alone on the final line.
25 mL
